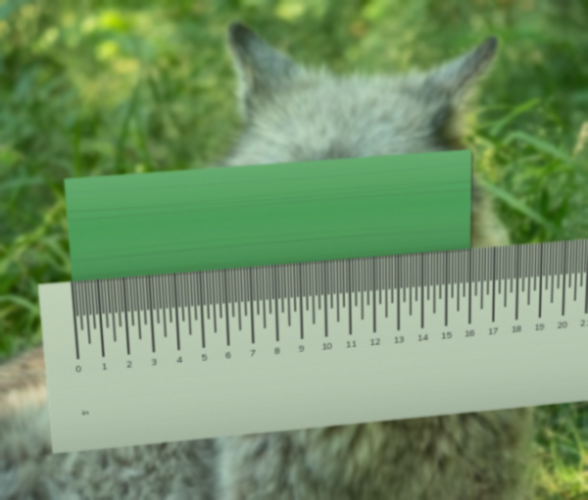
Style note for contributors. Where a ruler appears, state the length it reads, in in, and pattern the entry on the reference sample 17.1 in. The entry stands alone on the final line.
16 in
